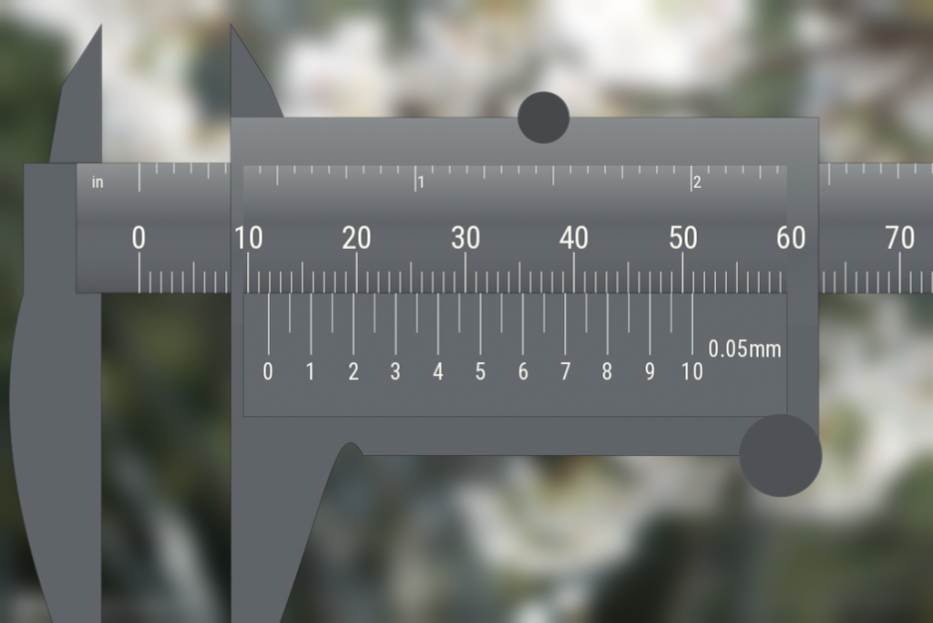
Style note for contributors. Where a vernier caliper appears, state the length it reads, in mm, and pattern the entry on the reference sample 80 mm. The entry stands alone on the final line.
11.9 mm
